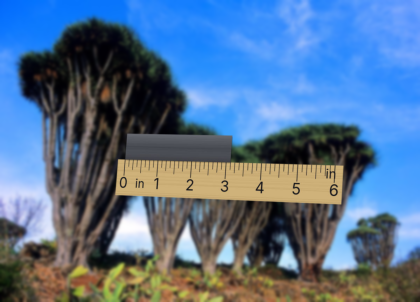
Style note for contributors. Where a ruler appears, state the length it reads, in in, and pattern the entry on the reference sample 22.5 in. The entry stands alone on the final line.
3.125 in
